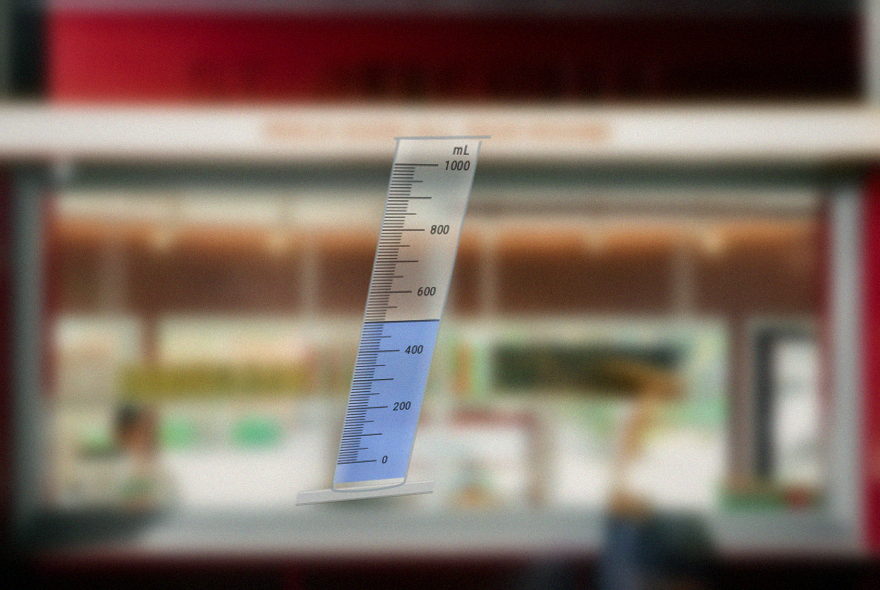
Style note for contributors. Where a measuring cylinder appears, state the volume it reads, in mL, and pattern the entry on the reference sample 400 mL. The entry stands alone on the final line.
500 mL
